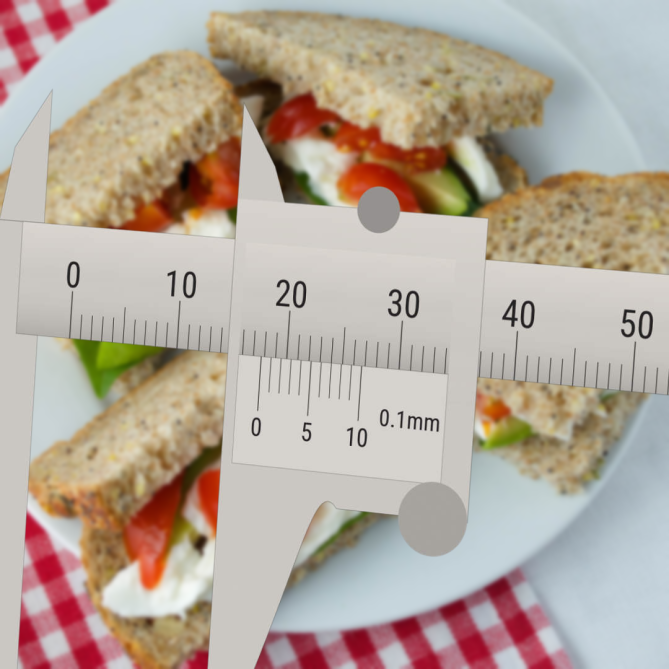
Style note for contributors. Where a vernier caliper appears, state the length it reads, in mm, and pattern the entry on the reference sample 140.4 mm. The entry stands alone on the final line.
17.7 mm
